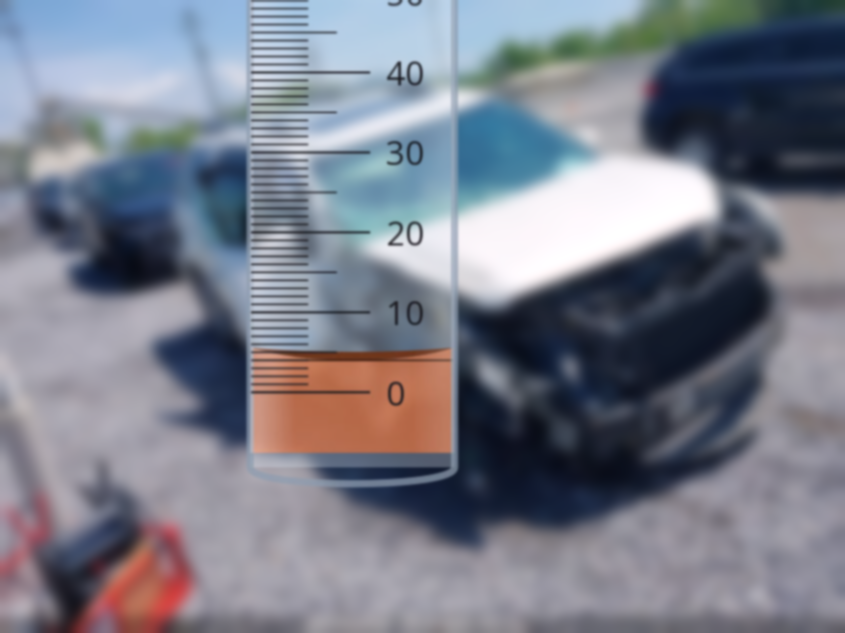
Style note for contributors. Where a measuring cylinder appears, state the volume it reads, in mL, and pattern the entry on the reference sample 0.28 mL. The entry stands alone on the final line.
4 mL
